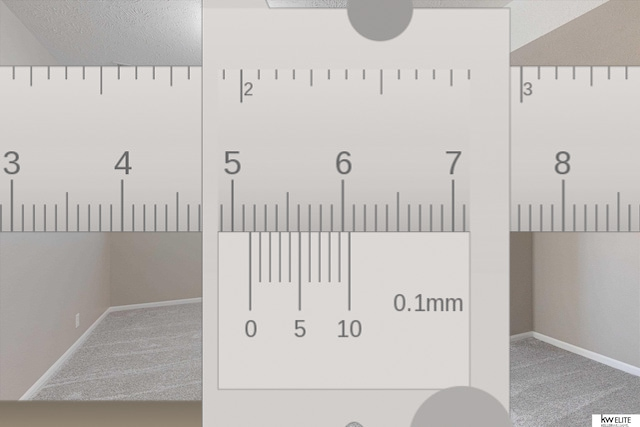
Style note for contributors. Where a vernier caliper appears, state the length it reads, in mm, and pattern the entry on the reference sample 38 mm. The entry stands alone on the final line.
51.6 mm
